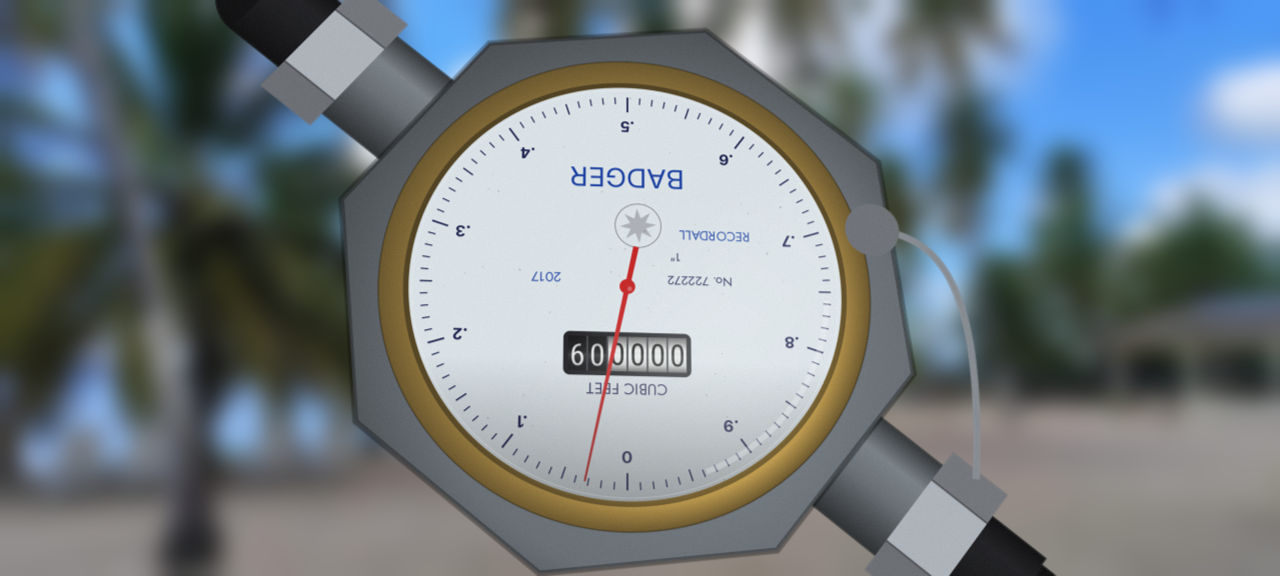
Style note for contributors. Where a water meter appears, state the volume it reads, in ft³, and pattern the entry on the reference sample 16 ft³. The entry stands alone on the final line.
9.03 ft³
